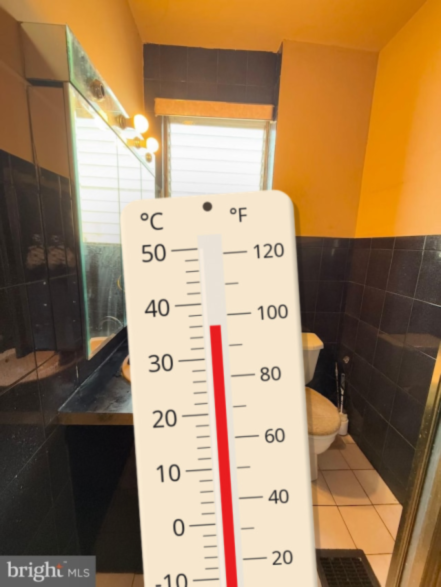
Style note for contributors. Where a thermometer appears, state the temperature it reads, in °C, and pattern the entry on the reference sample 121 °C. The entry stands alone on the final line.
36 °C
